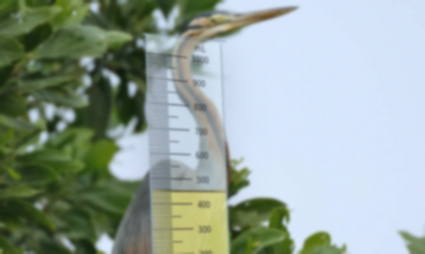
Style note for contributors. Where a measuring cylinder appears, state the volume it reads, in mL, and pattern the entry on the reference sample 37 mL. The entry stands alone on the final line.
450 mL
